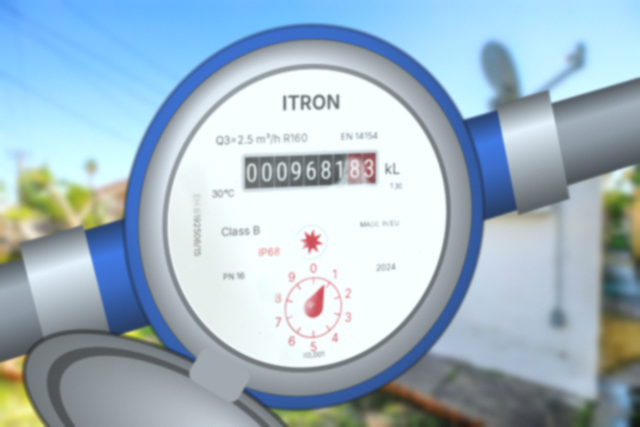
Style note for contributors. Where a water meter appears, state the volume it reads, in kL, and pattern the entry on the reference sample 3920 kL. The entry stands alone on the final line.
9681.830 kL
